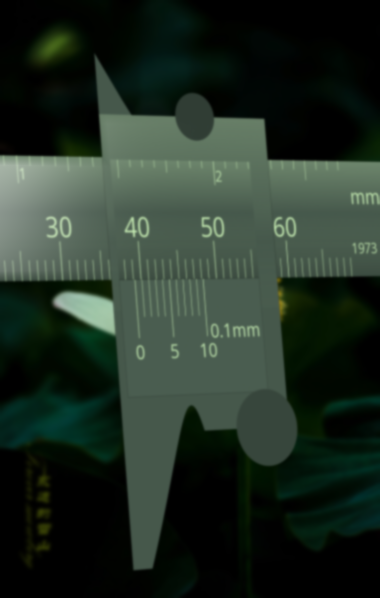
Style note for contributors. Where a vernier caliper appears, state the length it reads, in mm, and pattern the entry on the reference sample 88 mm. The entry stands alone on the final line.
39.2 mm
